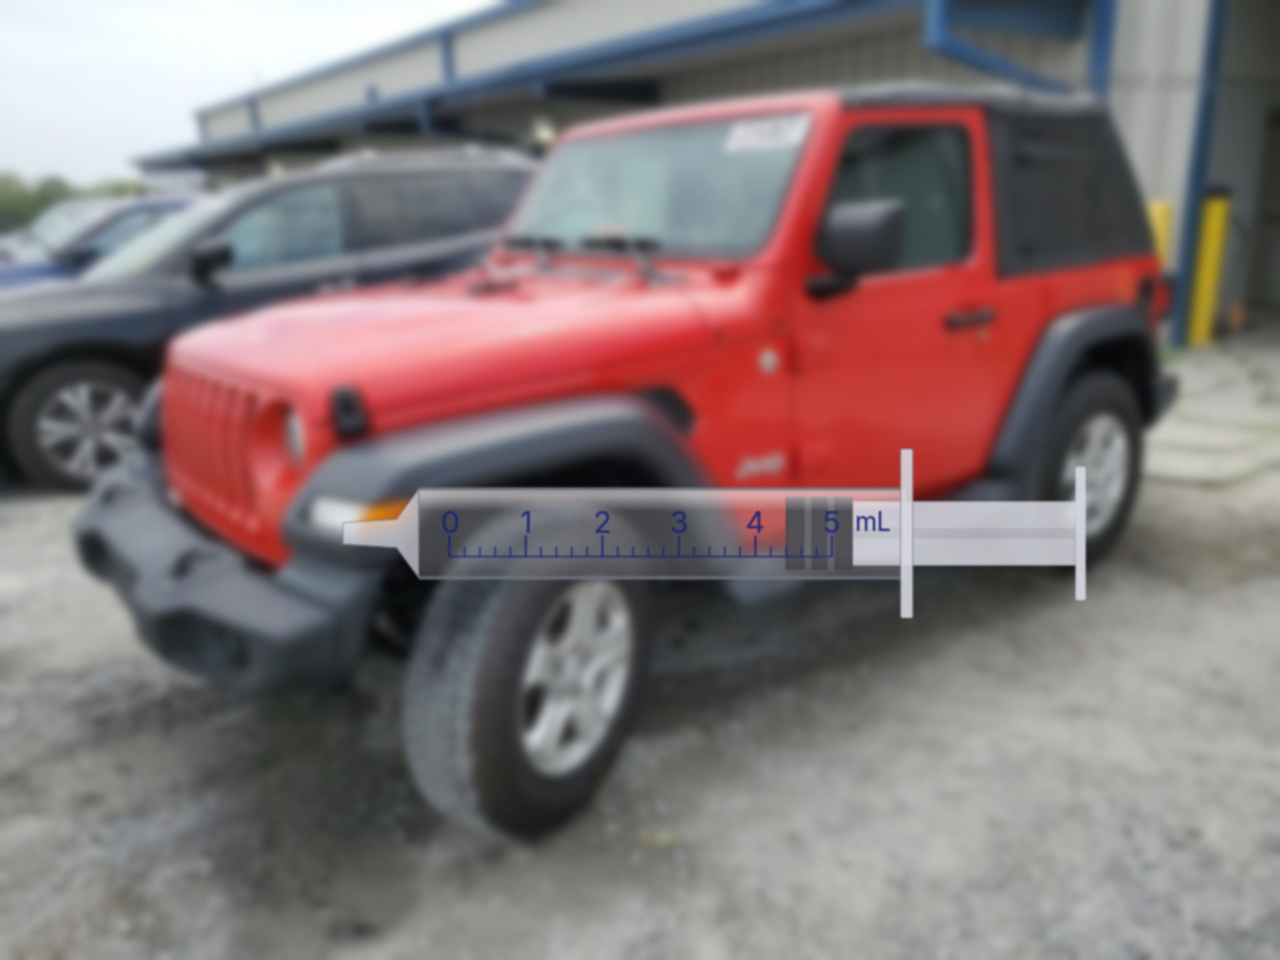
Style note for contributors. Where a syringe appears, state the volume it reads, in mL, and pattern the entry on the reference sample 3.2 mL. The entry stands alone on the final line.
4.4 mL
